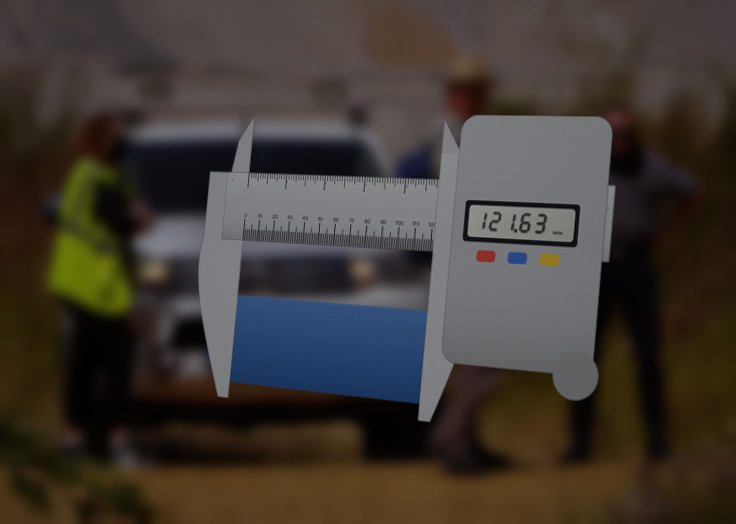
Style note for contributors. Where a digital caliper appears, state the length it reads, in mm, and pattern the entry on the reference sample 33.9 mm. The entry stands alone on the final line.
121.63 mm
